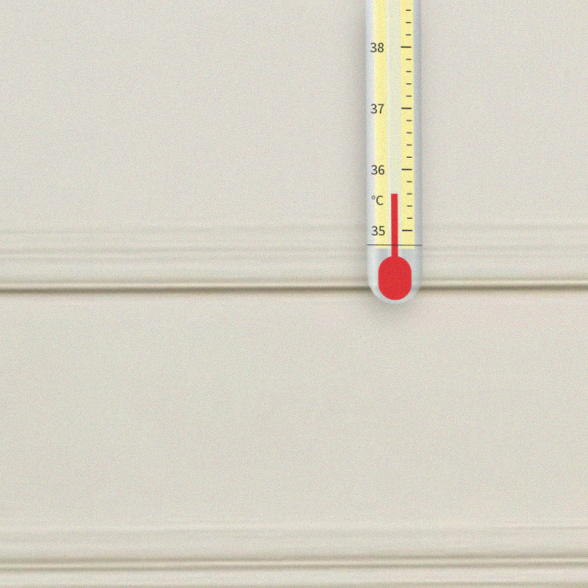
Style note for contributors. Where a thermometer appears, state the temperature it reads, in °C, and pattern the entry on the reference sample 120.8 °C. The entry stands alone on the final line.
35.6 °C
